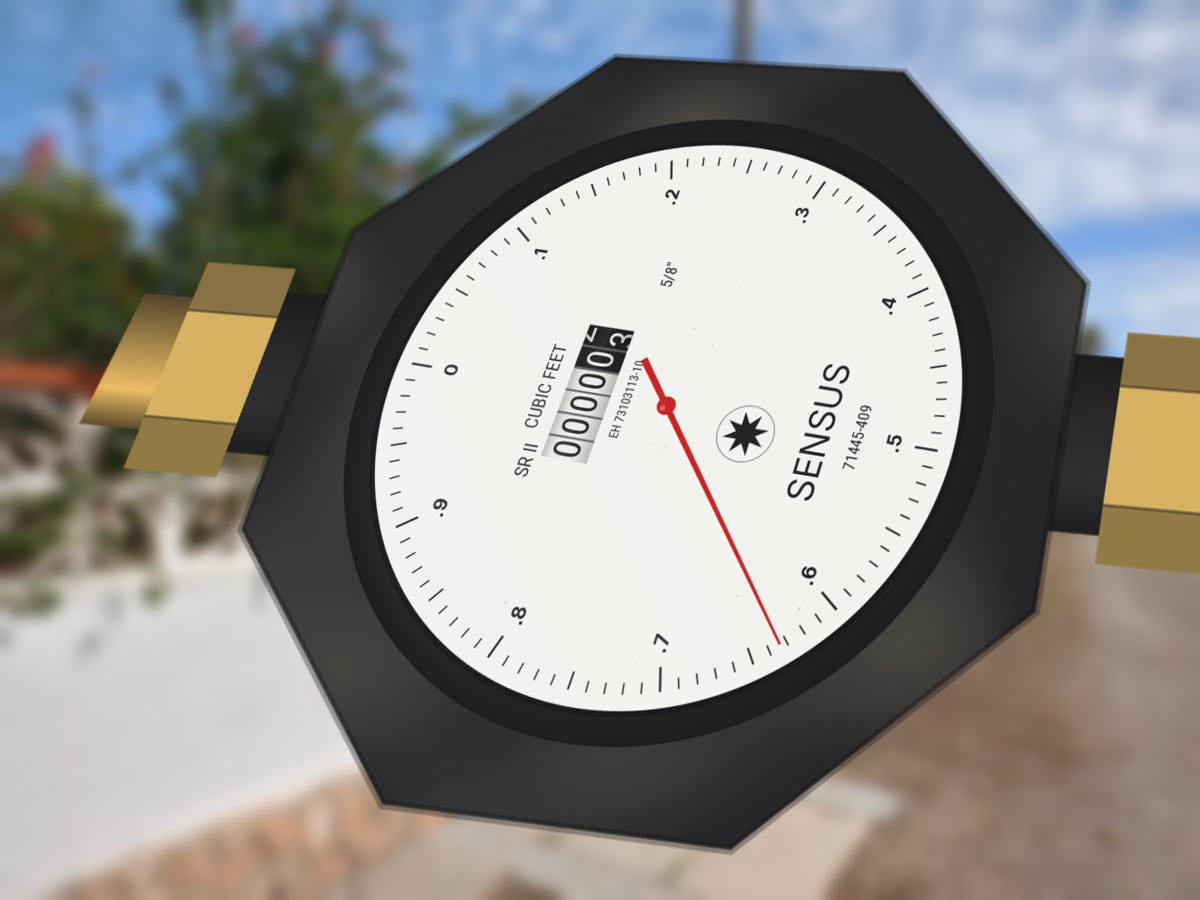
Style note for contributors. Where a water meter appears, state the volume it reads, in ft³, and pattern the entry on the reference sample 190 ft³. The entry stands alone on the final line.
2.63 ft³
